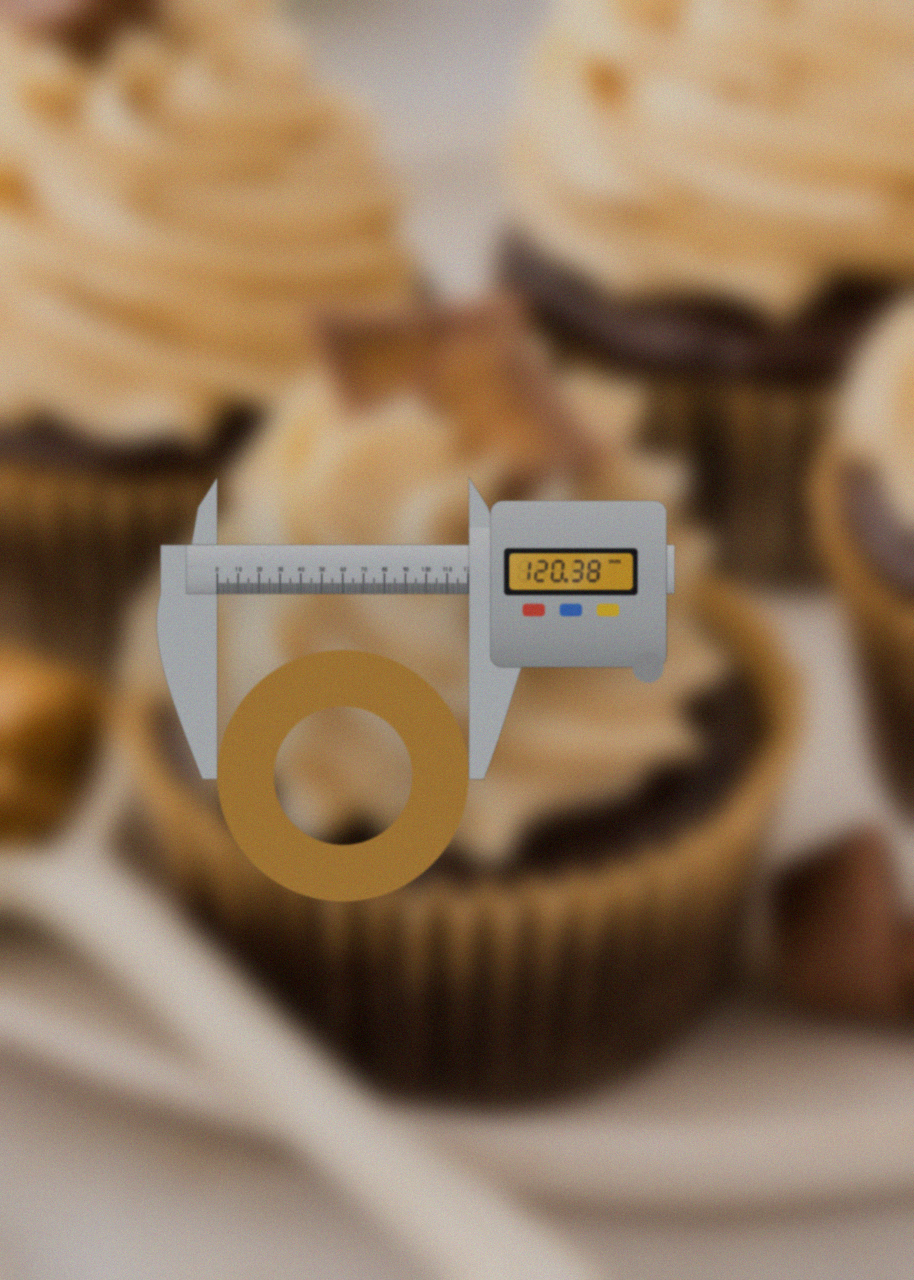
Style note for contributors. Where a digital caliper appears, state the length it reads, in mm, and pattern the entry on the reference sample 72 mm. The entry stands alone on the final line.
120.38 mm
